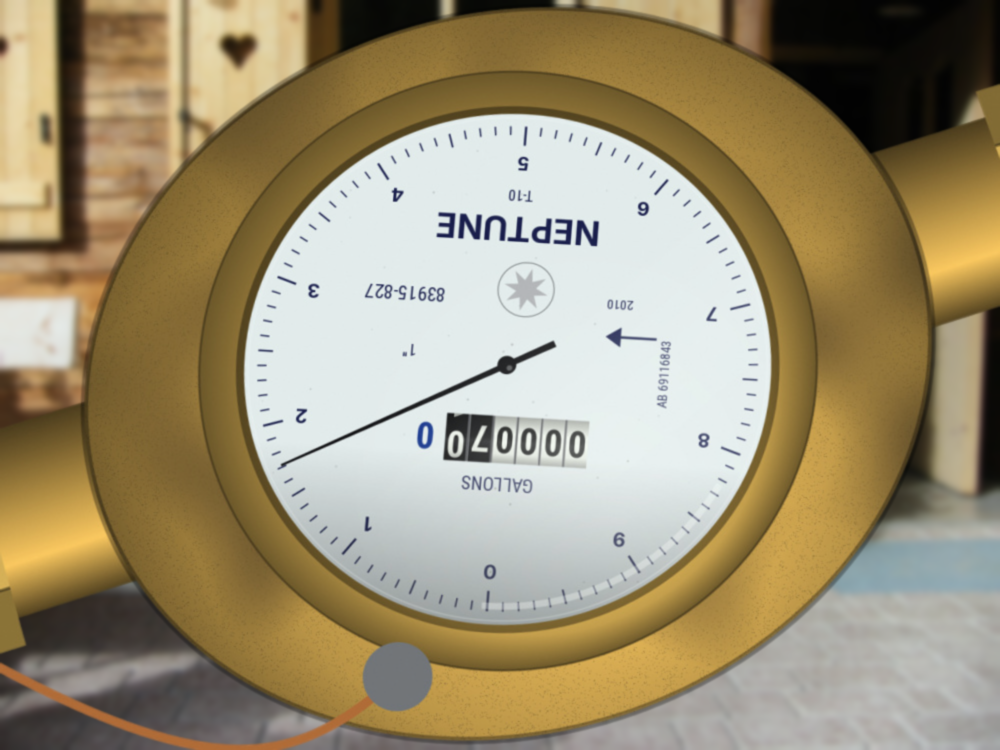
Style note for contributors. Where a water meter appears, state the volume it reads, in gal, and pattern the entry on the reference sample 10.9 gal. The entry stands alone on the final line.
701.7 gal
